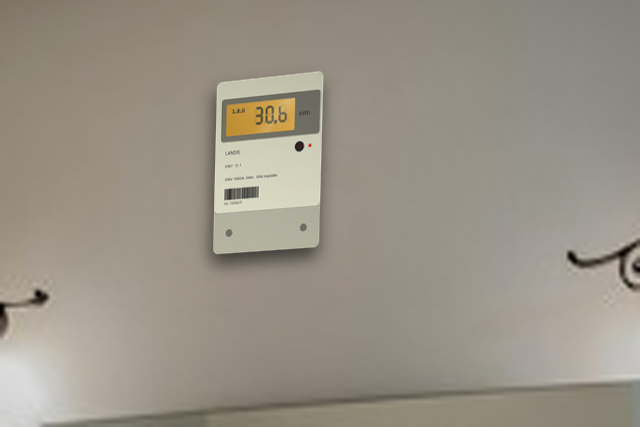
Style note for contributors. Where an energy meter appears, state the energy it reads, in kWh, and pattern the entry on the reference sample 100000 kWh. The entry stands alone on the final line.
30.6 kWh
